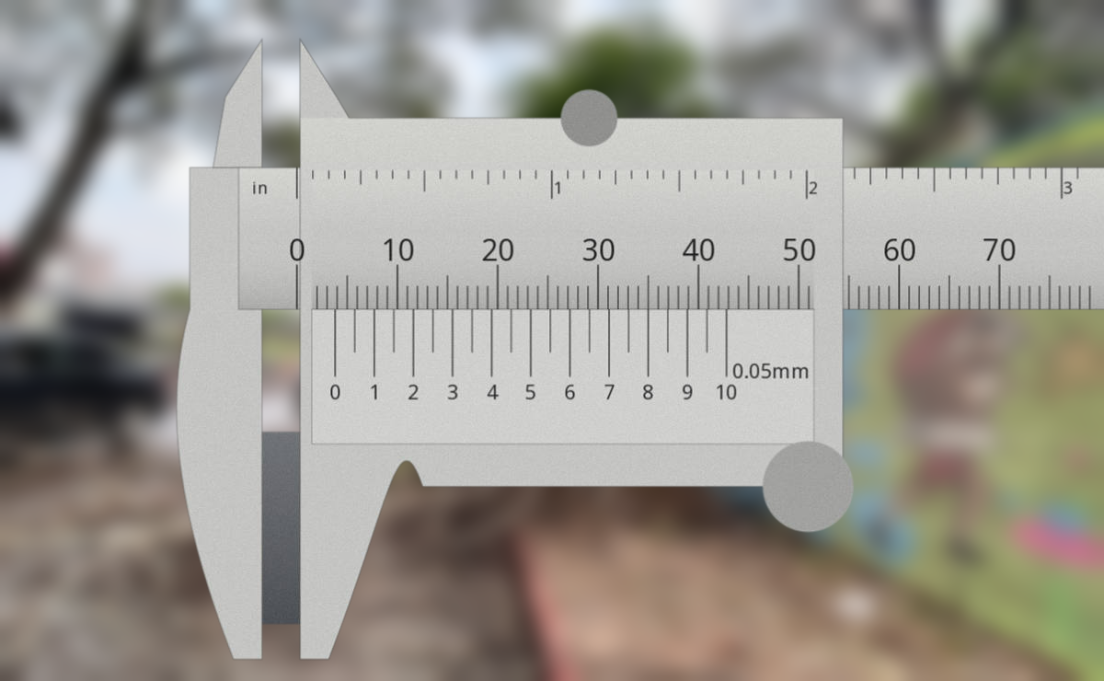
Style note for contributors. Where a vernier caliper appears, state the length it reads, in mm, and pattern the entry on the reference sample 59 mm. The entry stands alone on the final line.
3.8 mm
